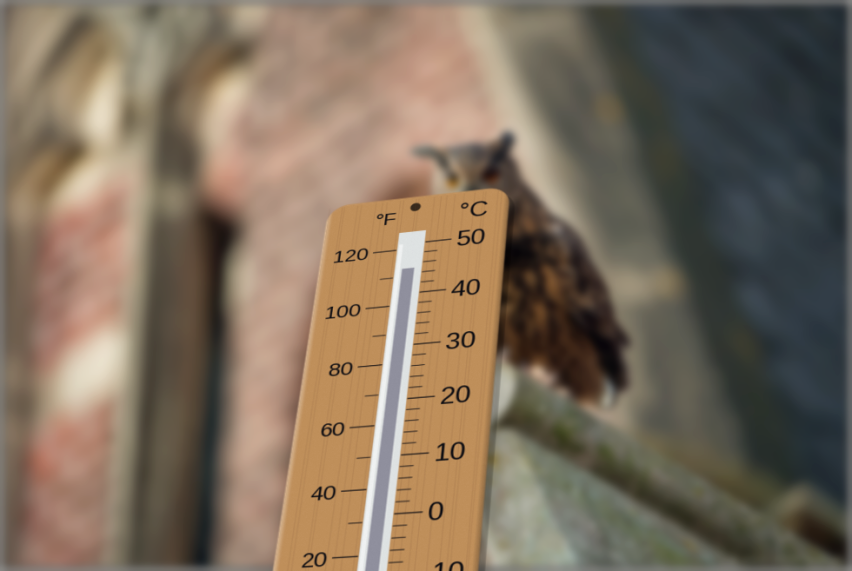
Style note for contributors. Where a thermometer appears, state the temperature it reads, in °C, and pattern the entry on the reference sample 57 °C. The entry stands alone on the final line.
45 °C
